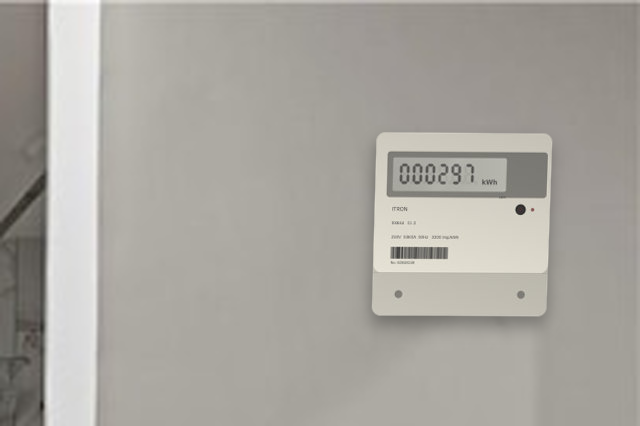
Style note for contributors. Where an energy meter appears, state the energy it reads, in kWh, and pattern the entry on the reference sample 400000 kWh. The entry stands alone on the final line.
297 kWh
